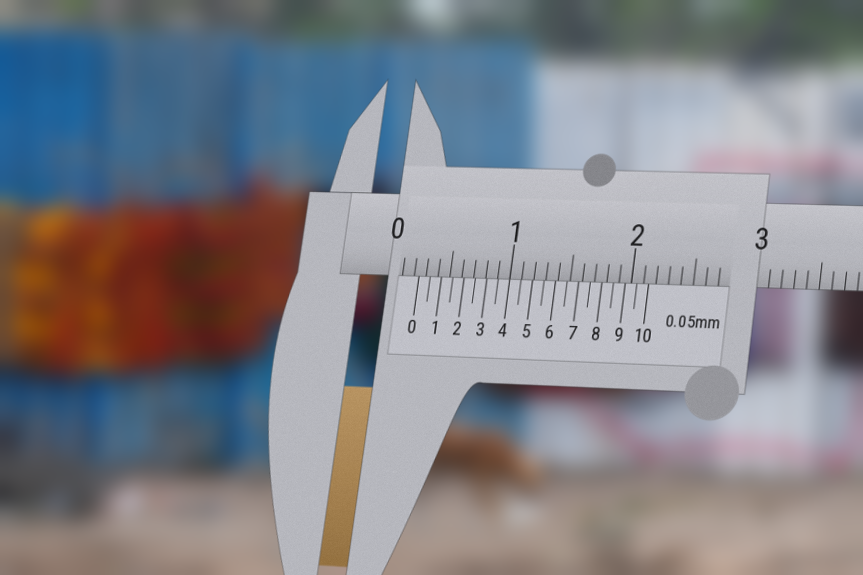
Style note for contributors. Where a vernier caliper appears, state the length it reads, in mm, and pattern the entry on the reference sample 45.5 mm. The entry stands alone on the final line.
2.4 mm
